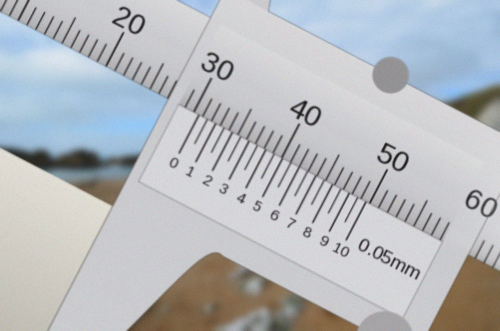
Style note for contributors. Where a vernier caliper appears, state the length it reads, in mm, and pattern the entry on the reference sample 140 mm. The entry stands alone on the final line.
30.6 mm
